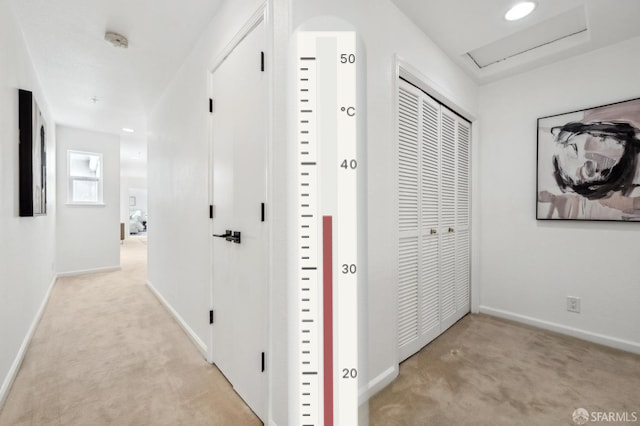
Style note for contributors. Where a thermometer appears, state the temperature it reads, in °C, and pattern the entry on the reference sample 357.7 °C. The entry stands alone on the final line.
35 °C
